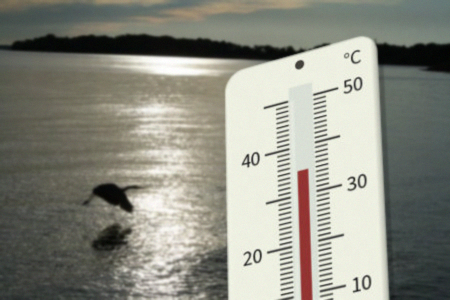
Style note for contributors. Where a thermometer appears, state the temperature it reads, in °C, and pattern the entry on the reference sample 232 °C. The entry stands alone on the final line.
35 °C
